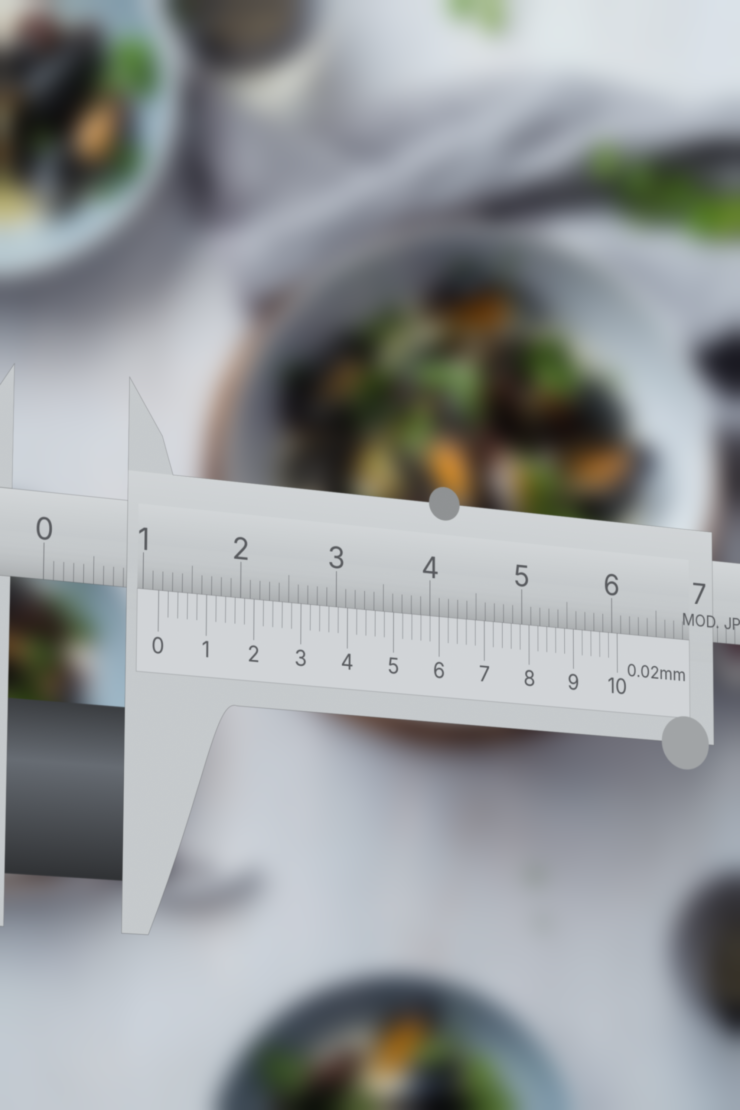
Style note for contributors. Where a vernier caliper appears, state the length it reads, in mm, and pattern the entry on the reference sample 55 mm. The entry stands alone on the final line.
11.6 mm
